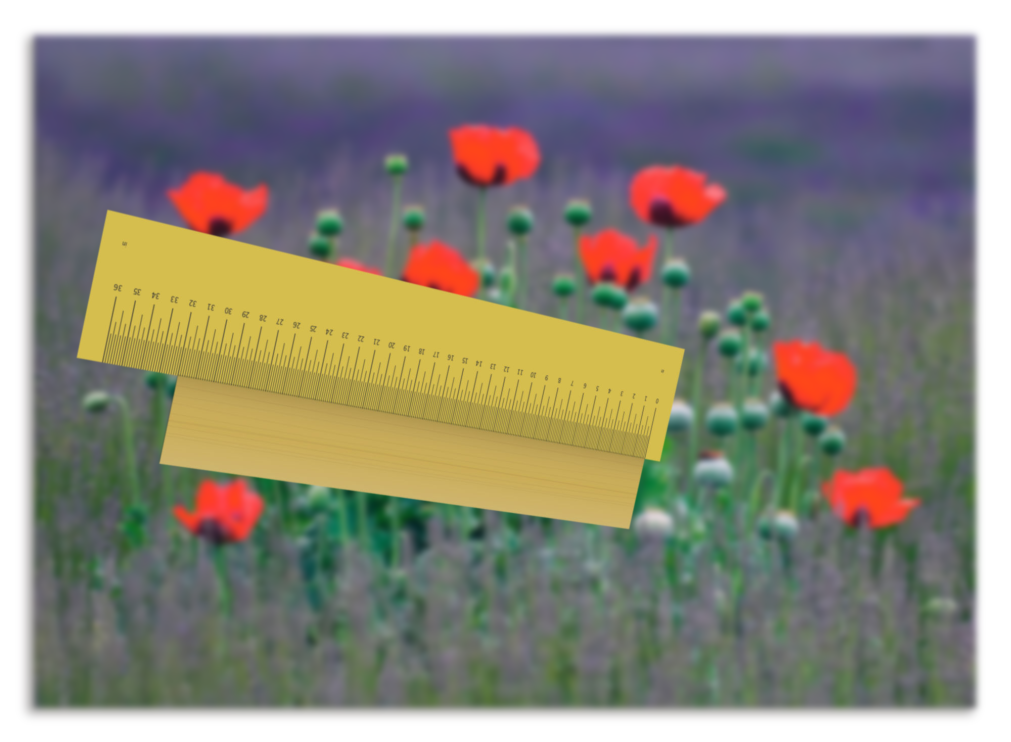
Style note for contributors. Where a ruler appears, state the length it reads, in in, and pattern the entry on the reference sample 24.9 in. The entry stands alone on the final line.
32 in
